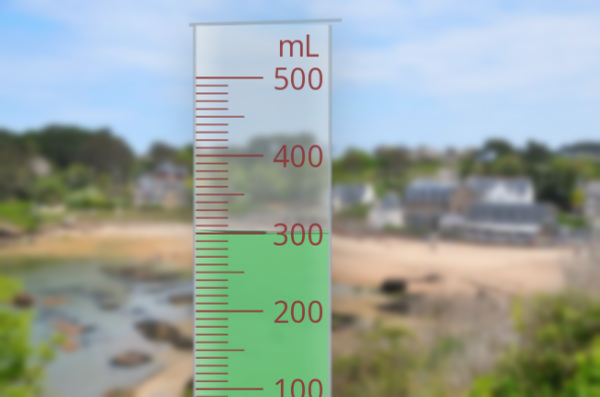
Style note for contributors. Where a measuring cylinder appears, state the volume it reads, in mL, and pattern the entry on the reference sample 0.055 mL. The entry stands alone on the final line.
300 mL
